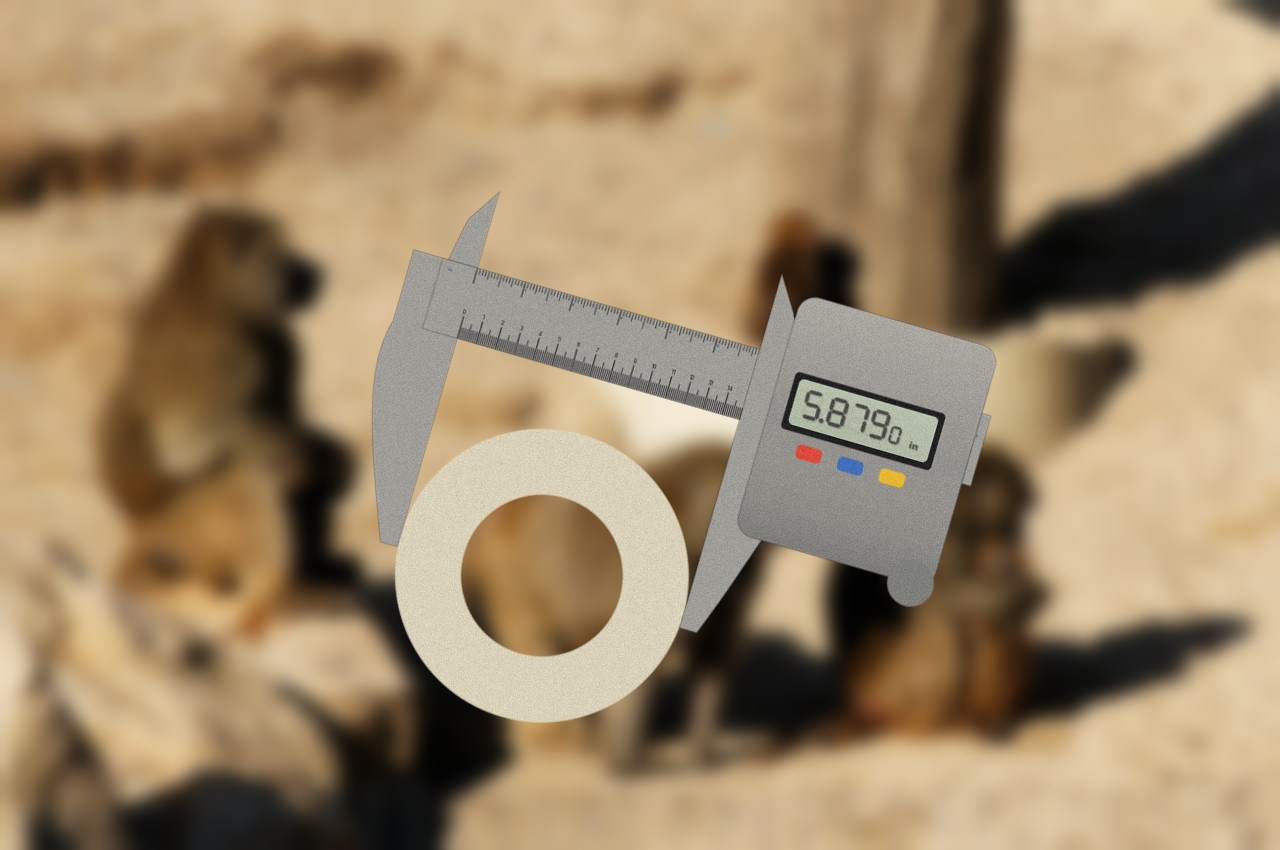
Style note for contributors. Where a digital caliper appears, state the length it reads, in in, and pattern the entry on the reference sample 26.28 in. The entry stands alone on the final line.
5.8790 in
